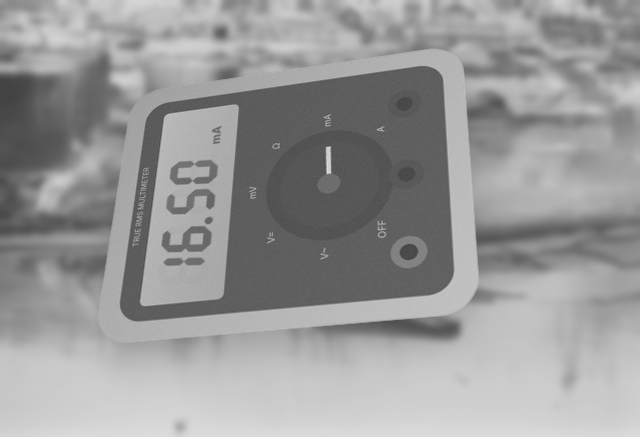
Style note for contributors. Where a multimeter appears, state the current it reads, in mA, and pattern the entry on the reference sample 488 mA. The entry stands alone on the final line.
16.50 mA
